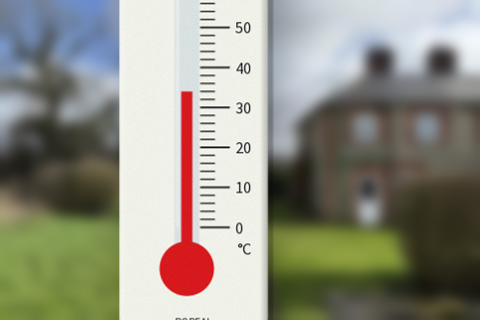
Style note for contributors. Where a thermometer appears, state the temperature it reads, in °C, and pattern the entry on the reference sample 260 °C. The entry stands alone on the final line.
34 °C
